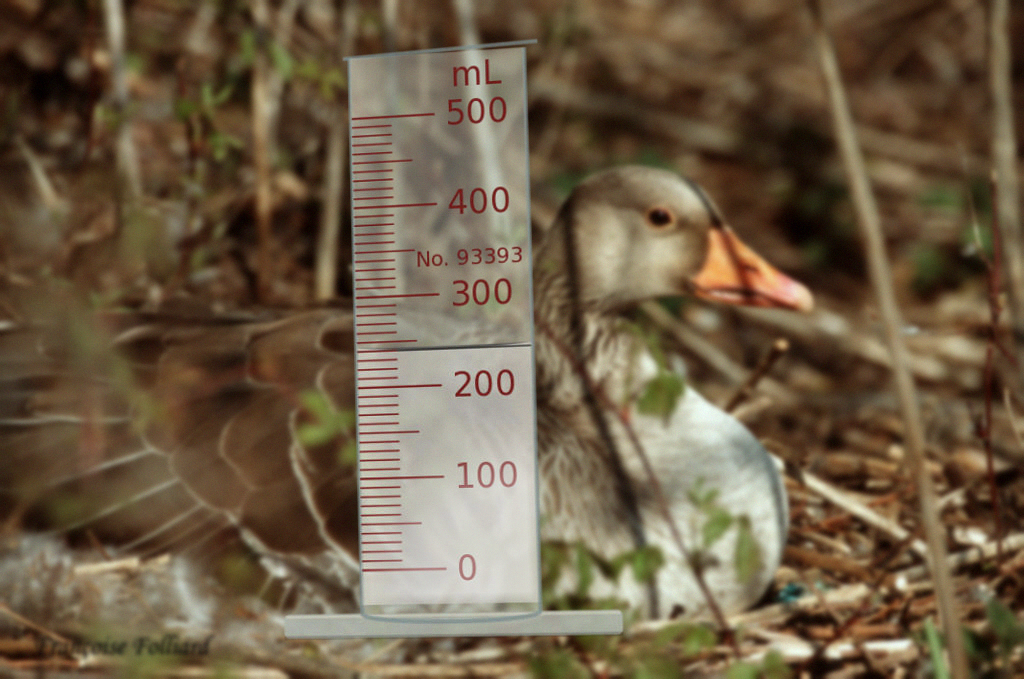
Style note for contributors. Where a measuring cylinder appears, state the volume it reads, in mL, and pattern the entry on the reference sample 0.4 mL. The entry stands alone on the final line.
240 mL
